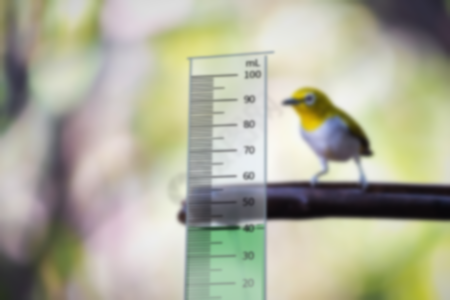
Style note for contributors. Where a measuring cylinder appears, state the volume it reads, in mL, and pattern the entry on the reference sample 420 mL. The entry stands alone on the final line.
40 mL
